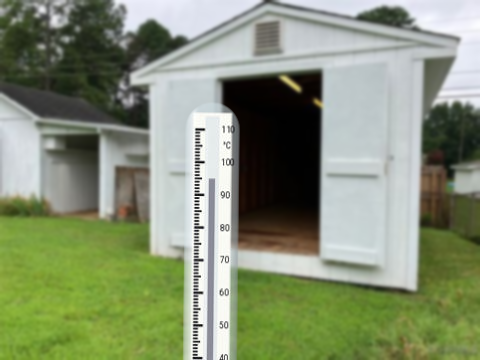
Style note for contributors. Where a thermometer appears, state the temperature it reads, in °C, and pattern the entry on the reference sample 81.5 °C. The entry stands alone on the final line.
95 °C
